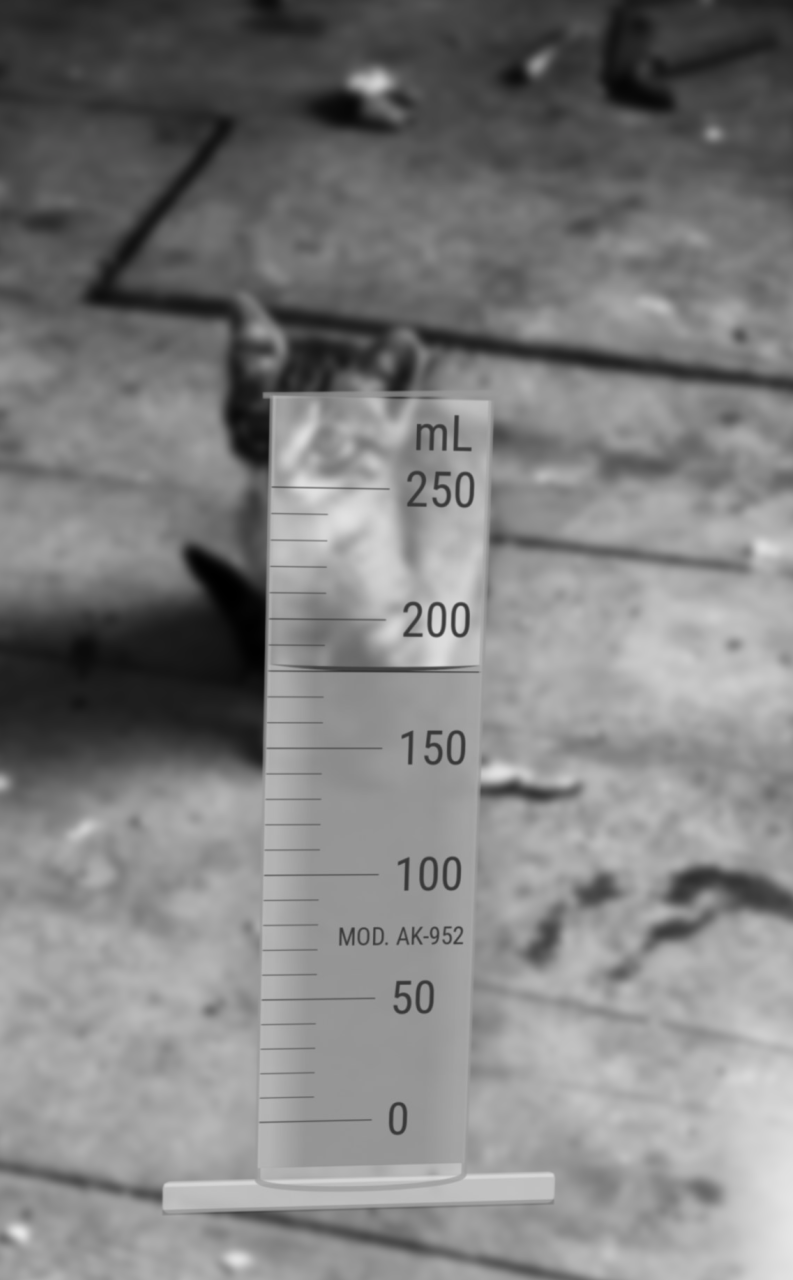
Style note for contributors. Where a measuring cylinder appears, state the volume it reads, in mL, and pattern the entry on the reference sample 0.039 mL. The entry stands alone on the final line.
180 mL
